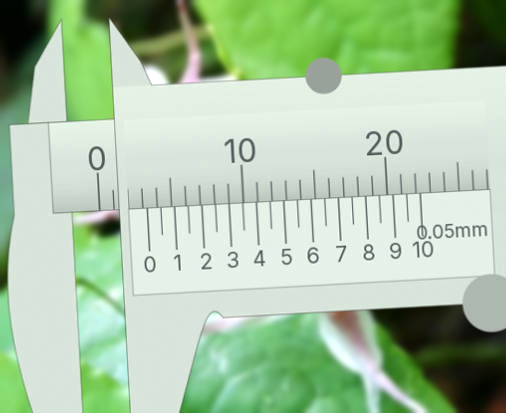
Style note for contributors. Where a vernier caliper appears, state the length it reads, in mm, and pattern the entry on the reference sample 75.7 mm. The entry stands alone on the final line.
3.3 mm
